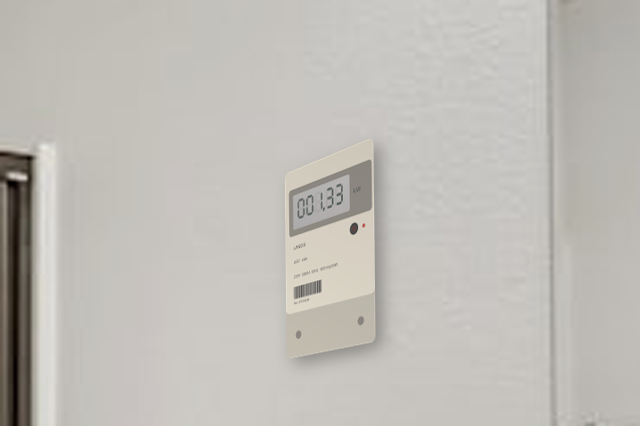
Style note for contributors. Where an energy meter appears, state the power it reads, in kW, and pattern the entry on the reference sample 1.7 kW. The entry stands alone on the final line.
1.33 kW
